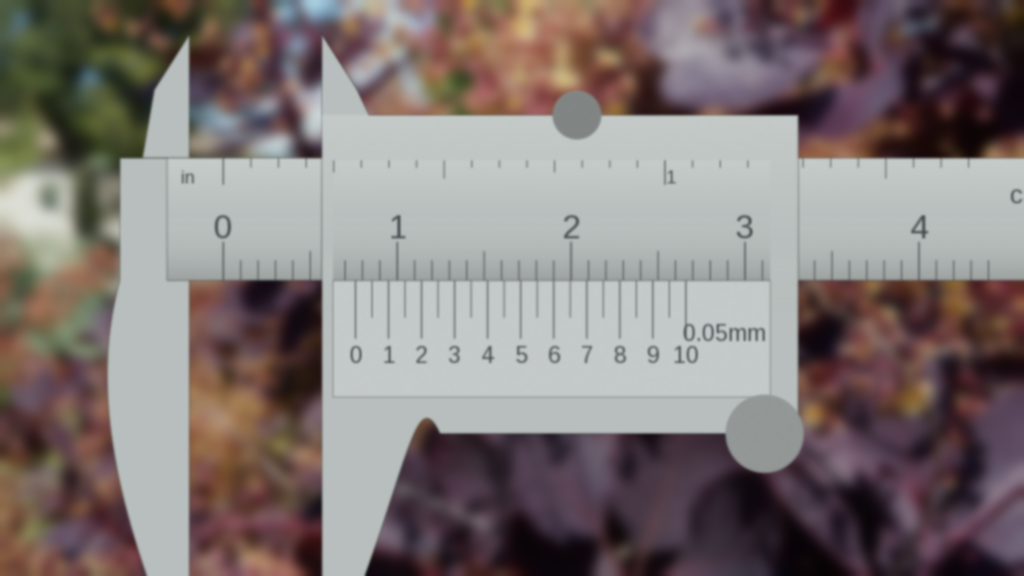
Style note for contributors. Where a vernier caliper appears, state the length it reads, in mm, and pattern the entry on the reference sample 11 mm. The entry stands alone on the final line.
7.6 mm
